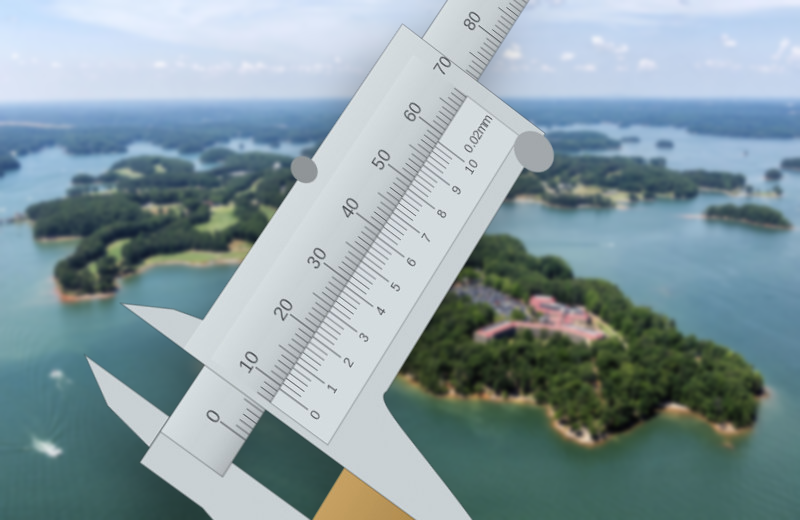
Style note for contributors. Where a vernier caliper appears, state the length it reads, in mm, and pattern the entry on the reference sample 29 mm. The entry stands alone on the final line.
9.5 mm
